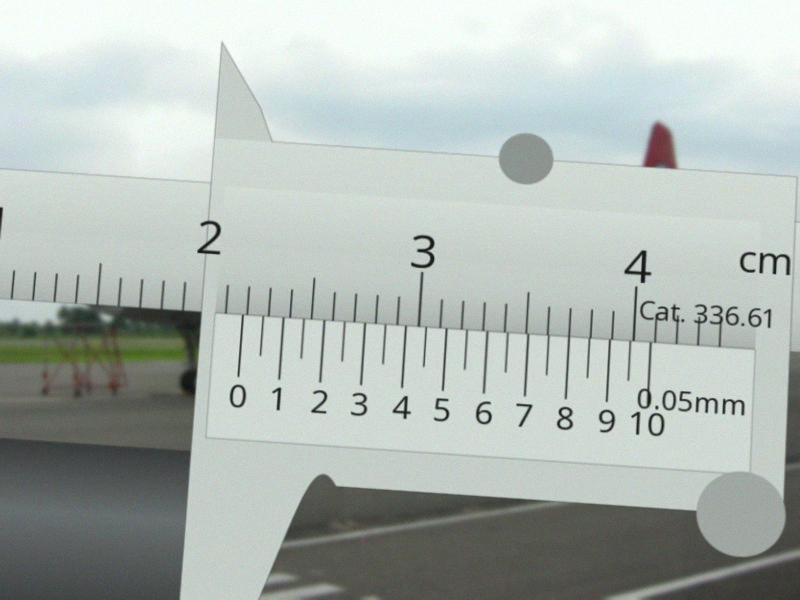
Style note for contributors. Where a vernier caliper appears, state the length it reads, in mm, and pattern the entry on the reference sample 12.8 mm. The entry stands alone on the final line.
21.8 mm
